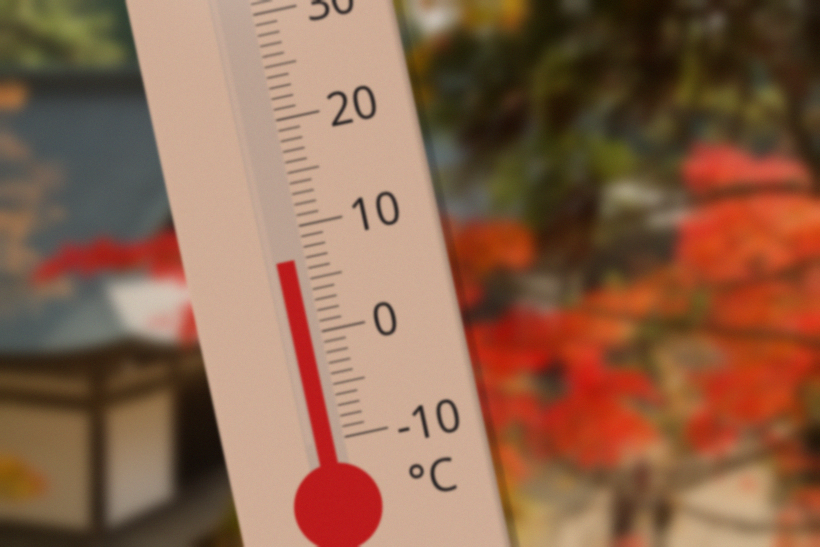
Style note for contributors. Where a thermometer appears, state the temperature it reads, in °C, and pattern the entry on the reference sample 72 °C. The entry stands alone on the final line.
7 °C
